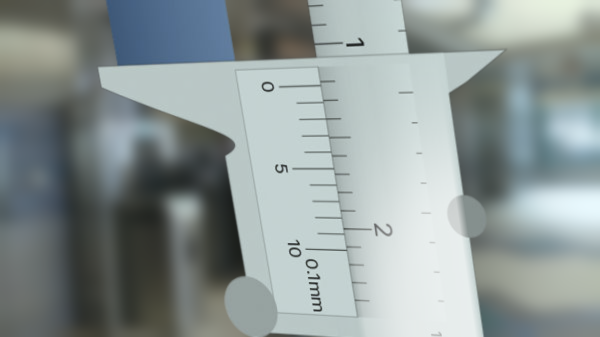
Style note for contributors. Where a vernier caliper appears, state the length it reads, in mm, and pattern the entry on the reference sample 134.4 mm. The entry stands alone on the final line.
12.2 mm
